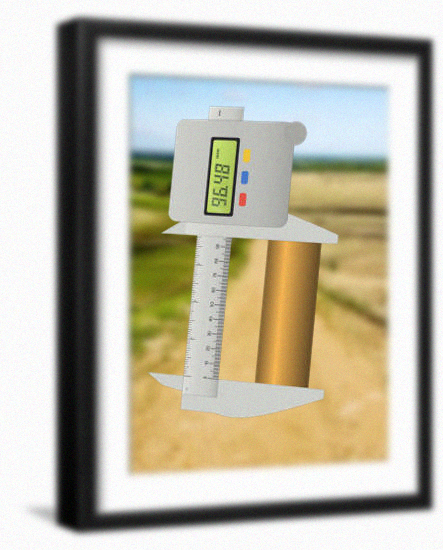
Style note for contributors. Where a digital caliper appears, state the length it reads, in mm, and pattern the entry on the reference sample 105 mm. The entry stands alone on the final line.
96.48 mm
